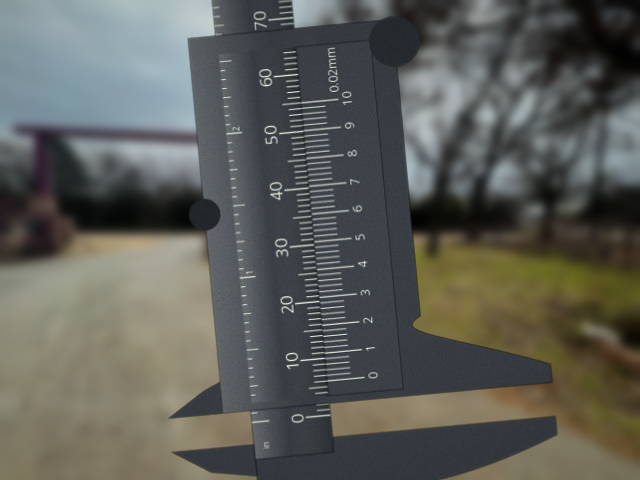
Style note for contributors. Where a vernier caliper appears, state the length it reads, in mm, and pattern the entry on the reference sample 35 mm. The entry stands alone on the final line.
6.0 mm
